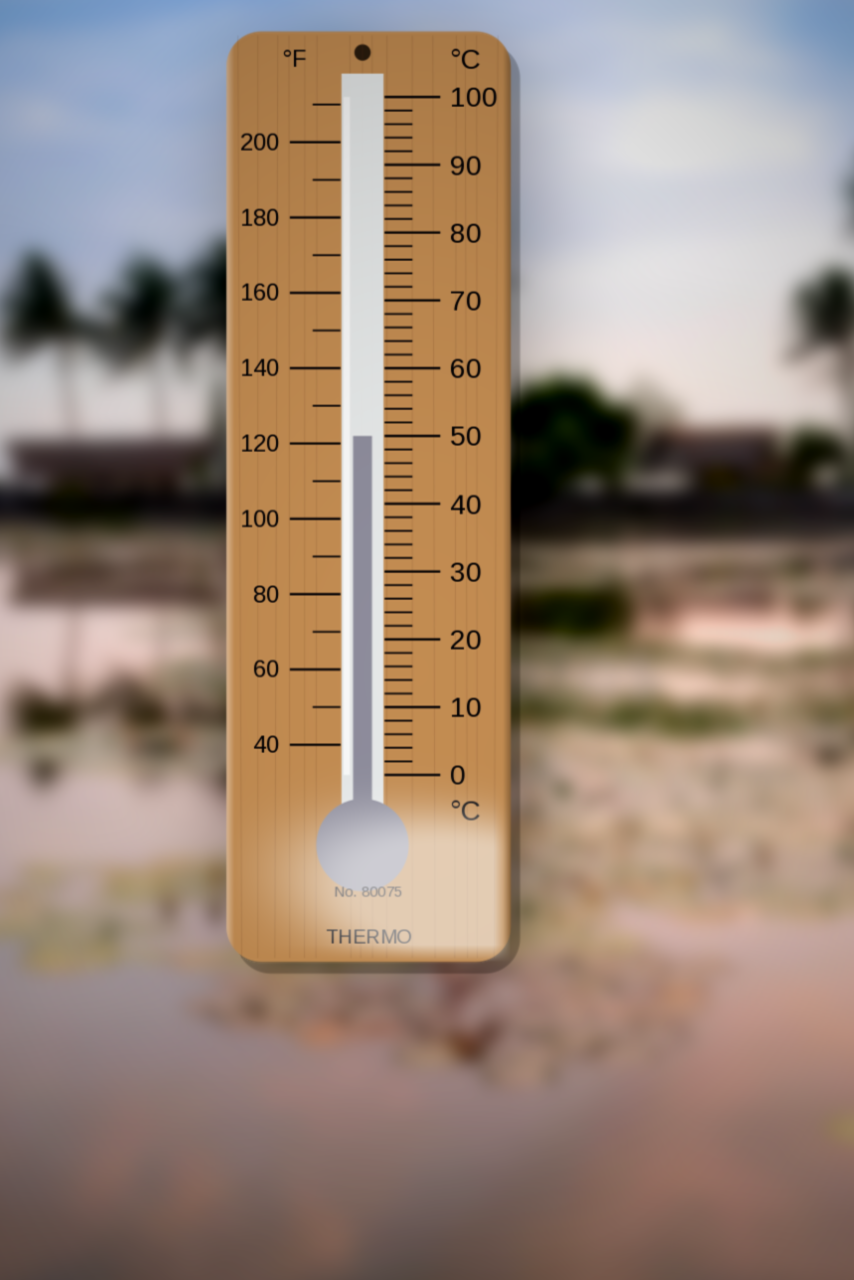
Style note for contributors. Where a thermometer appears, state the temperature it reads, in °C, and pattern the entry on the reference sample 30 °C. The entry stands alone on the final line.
50 °C
